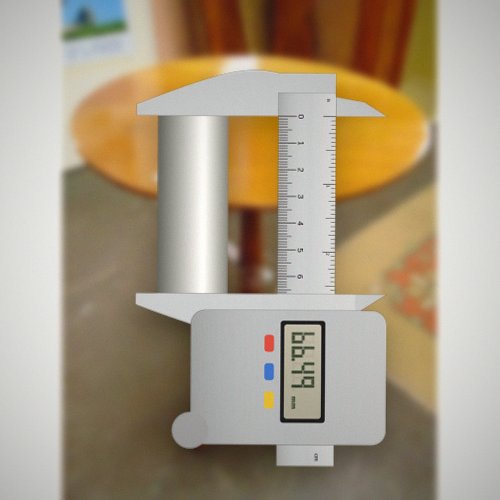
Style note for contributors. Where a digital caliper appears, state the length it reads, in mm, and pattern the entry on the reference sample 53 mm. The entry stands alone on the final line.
66.49 mm
